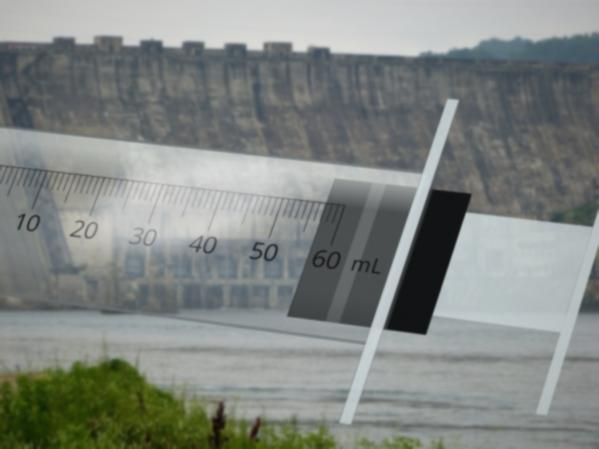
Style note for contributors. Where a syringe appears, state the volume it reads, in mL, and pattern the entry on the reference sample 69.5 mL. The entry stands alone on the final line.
57 mL
